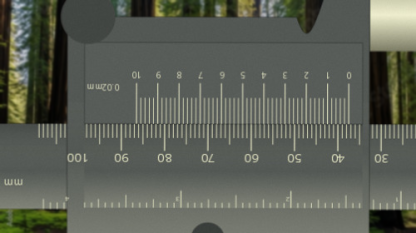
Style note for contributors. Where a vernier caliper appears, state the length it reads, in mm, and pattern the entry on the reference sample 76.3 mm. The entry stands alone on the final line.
37.5 mm
